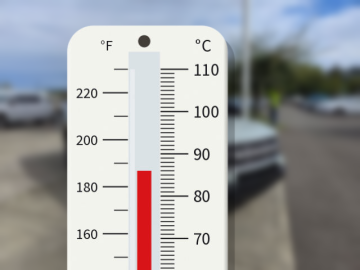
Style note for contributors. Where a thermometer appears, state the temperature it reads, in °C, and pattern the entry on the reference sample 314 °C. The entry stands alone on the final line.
86 °C
